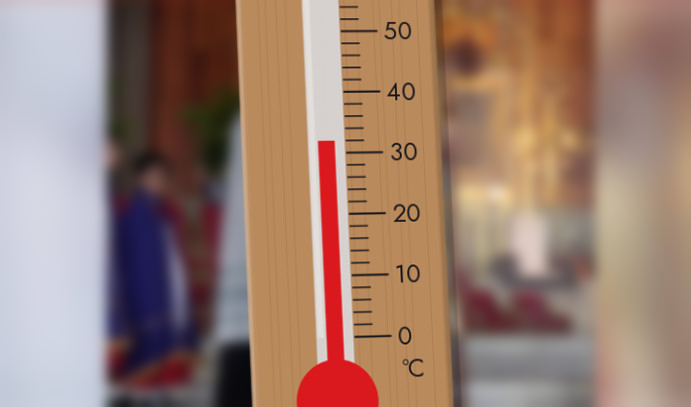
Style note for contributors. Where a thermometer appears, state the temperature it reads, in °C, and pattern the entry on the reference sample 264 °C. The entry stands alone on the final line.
32 °C
